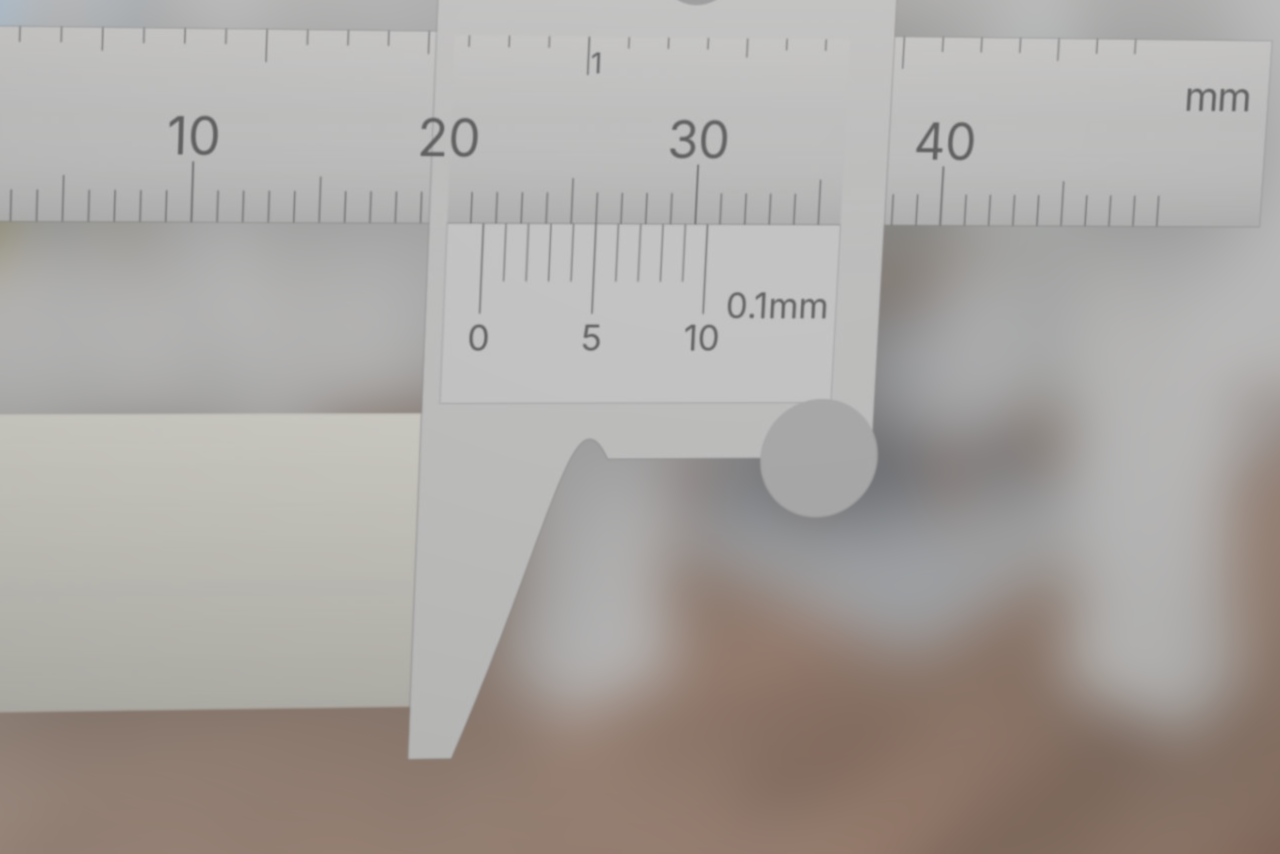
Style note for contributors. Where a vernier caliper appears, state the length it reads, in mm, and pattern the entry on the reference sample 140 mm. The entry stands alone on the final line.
21.5 mm
